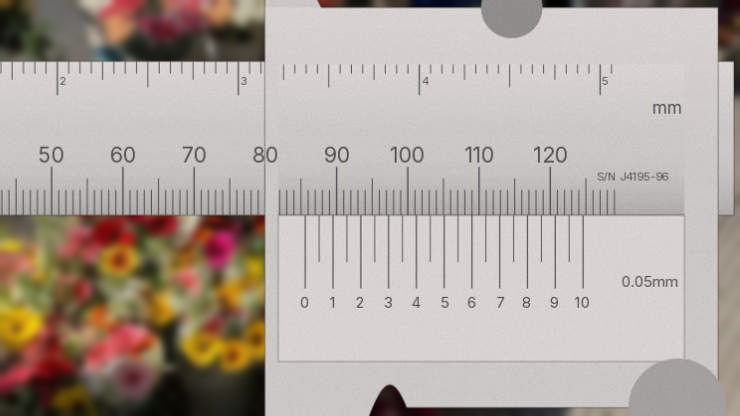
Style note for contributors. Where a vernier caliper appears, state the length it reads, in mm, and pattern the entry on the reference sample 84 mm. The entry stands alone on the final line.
85.6 mm
